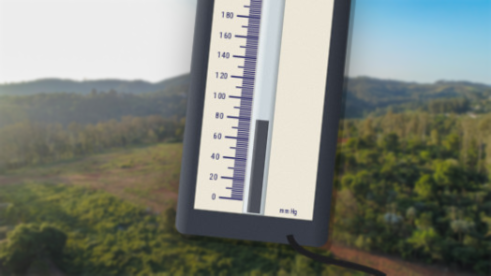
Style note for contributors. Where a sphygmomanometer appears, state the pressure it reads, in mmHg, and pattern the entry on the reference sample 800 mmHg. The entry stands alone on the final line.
80 mmHg
